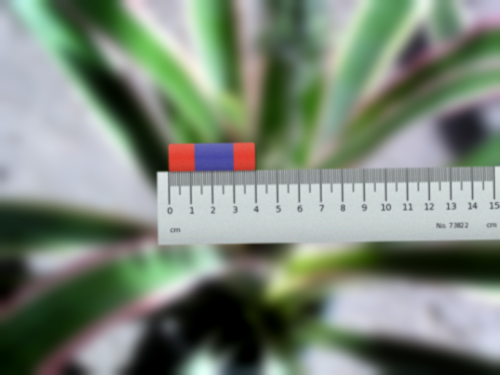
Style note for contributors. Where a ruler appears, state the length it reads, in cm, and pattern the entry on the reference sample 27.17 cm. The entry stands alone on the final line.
4 cm
